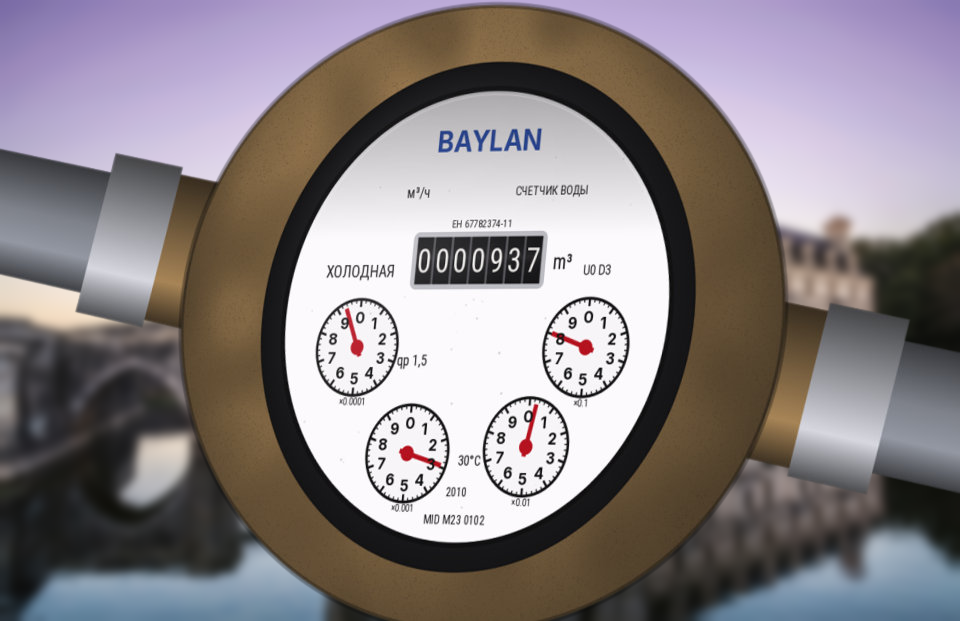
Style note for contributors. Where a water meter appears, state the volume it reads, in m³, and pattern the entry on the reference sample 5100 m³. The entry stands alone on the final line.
937.8029 m³
